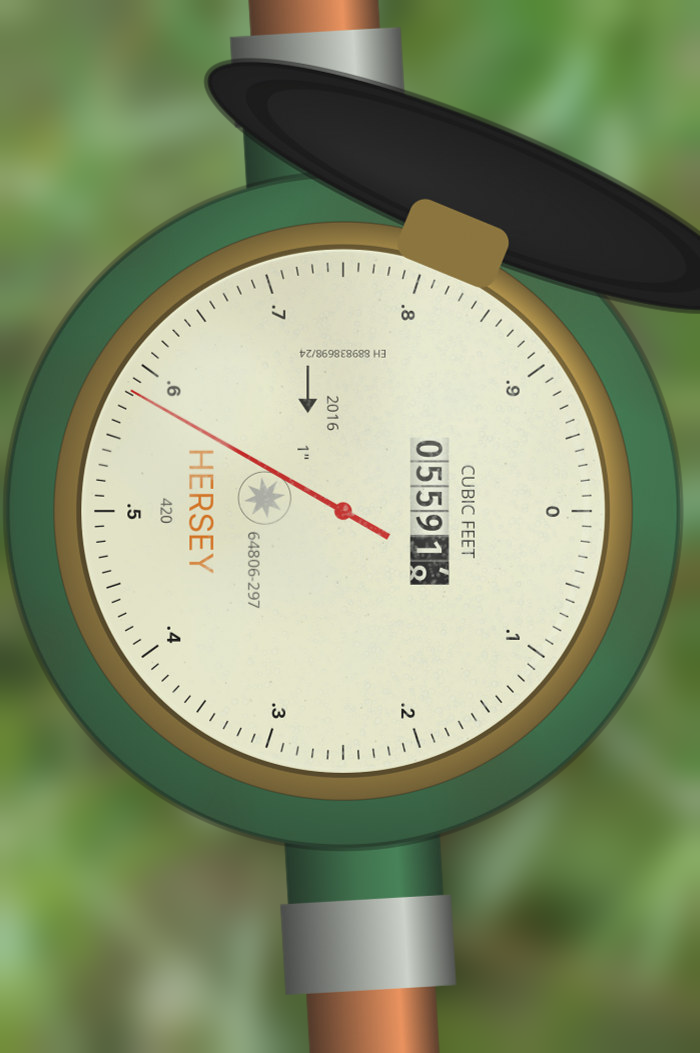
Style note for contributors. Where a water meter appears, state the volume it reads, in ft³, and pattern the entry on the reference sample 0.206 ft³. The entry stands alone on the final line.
55917.58 ft³
